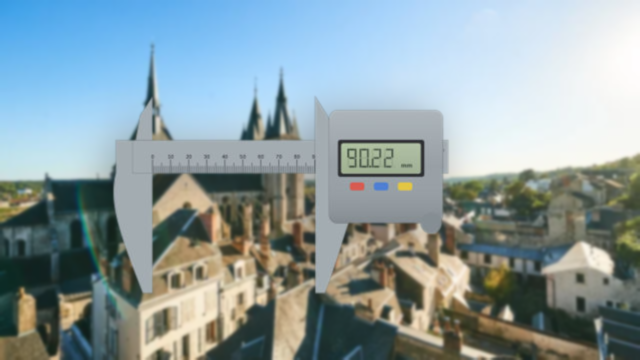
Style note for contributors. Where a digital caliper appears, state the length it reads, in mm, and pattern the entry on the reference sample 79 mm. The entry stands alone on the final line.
90.22 mm
